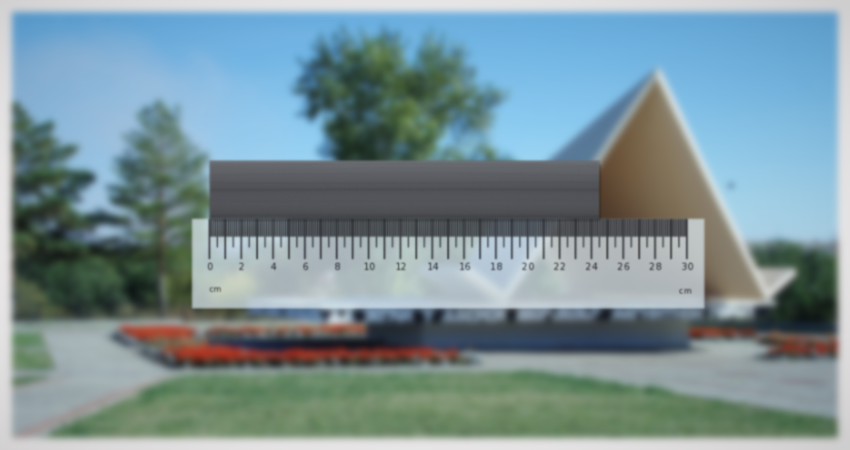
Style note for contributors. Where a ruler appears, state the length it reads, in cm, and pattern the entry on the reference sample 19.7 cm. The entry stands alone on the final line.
24.5 cm
